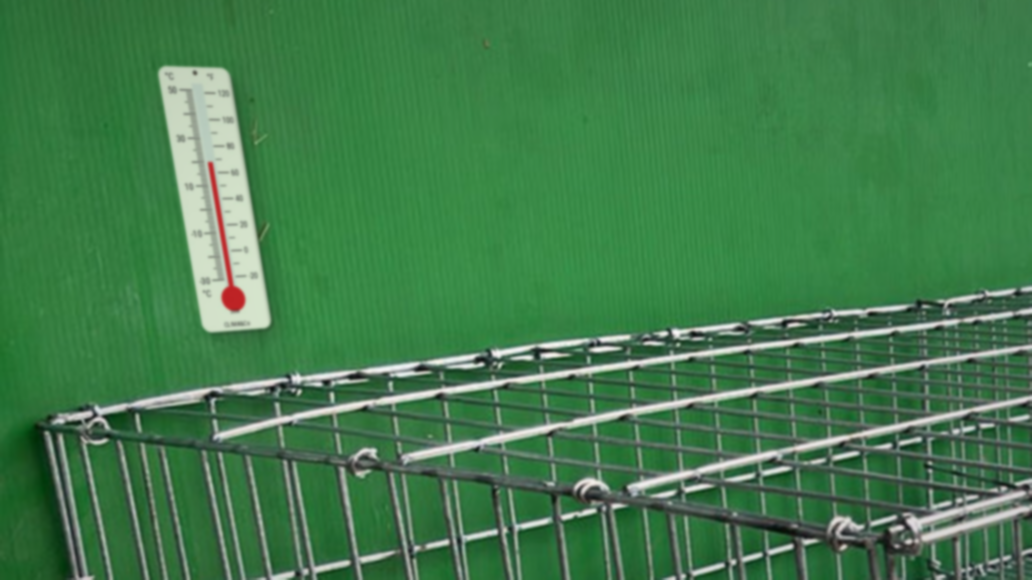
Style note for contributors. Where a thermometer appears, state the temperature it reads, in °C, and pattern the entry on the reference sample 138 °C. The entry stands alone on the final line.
20 °C
